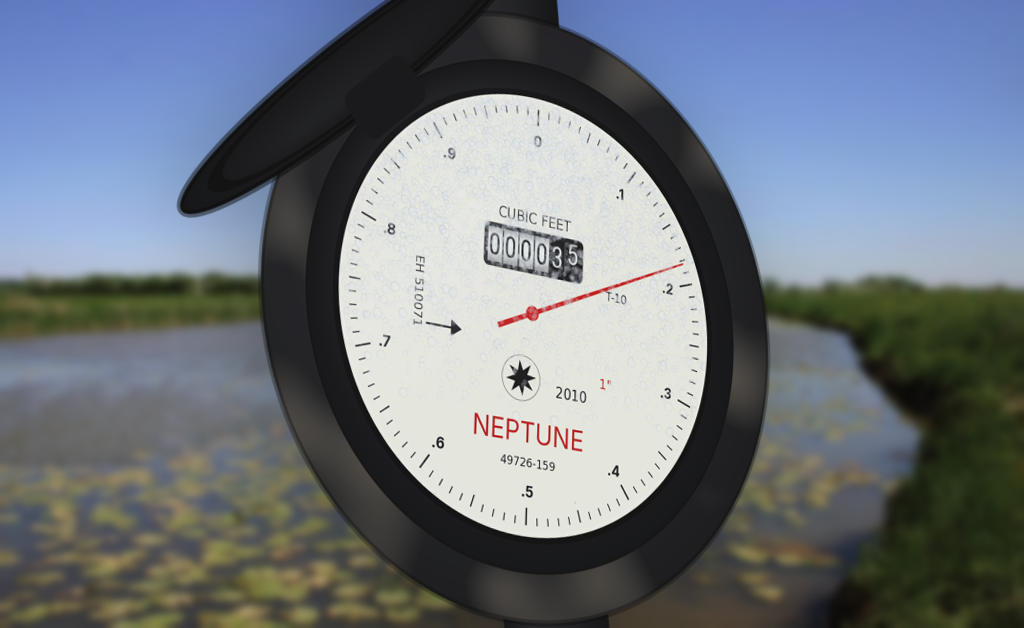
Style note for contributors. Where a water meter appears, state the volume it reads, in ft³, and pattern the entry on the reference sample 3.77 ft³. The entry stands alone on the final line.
35.18 ft³
